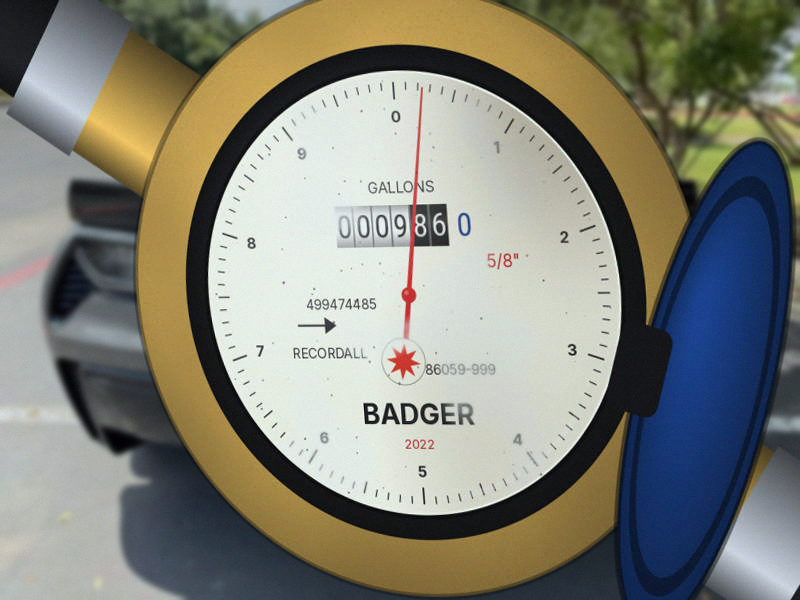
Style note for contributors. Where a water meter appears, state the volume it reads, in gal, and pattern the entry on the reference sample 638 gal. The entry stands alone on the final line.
9860.2 gal
